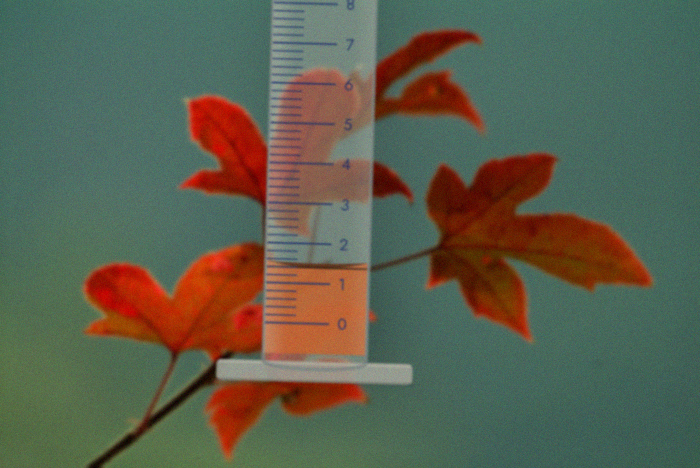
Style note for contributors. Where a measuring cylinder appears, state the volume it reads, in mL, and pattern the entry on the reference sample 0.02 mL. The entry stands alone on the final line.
1.4 mL
